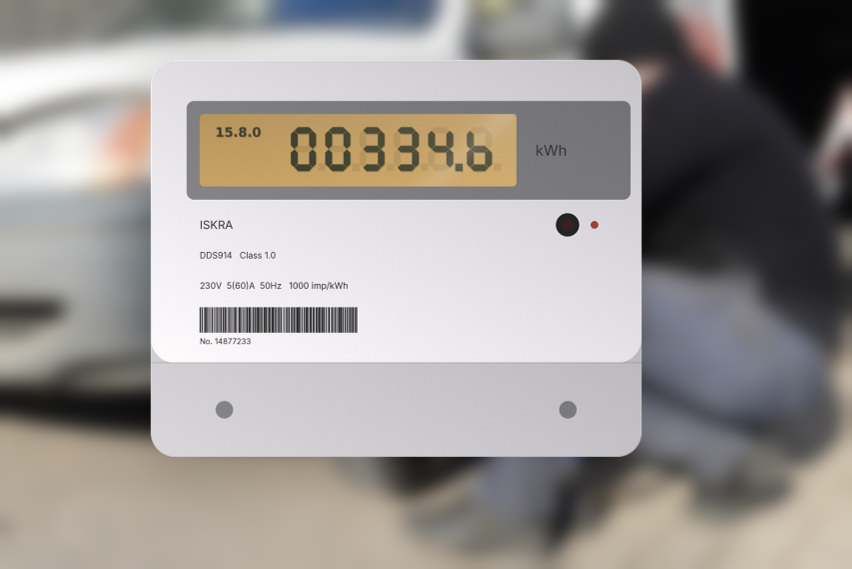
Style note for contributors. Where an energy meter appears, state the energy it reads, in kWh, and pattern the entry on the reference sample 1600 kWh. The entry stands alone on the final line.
334.6 kWh
